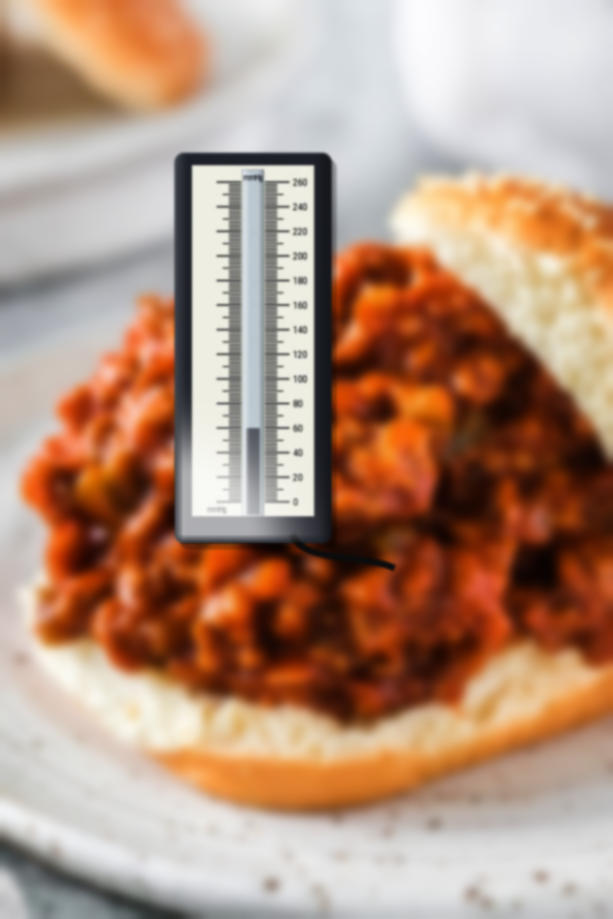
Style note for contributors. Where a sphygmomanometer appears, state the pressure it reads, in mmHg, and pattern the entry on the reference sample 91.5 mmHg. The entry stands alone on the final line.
60 mmHg
